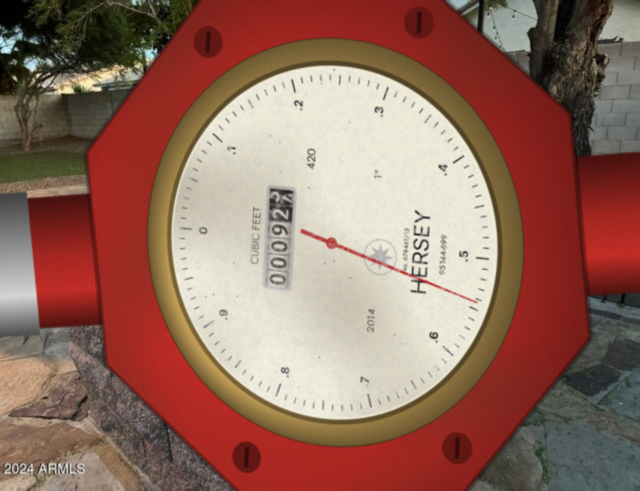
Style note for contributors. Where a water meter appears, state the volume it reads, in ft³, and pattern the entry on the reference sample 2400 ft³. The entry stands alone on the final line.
923.54 ft³
